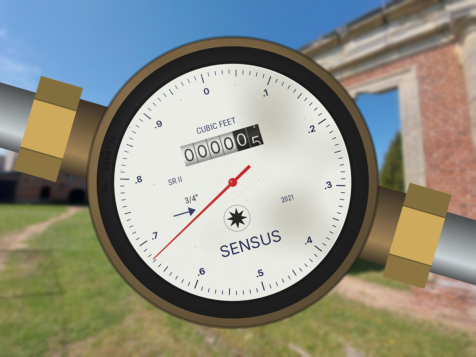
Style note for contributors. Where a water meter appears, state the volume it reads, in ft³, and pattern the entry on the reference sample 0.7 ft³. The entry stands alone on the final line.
4.67 ft³
